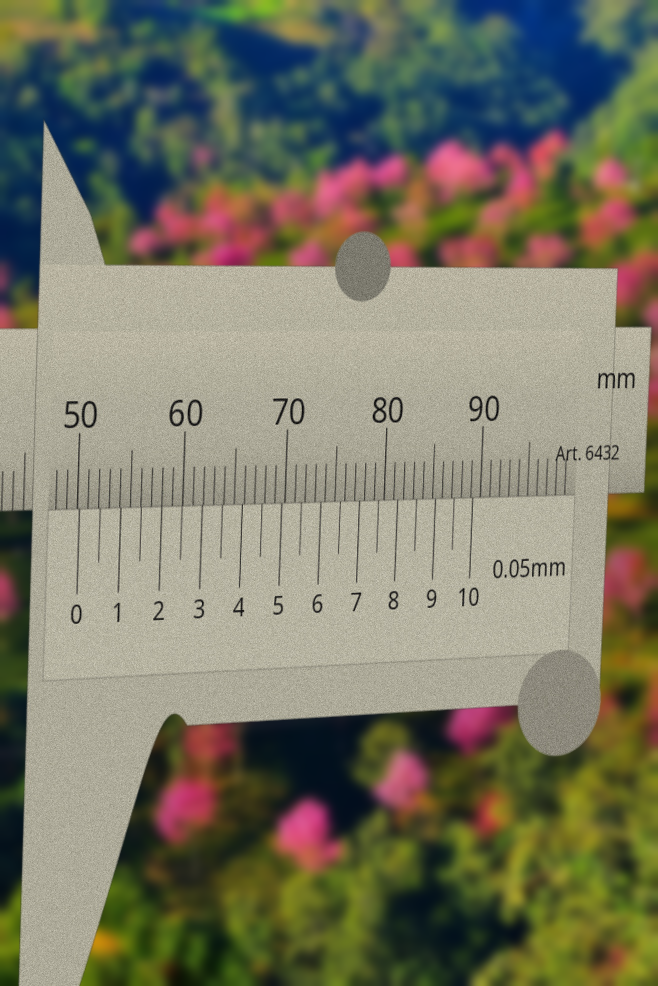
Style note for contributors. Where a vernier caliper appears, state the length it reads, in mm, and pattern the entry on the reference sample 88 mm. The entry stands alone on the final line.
50.2 mm
